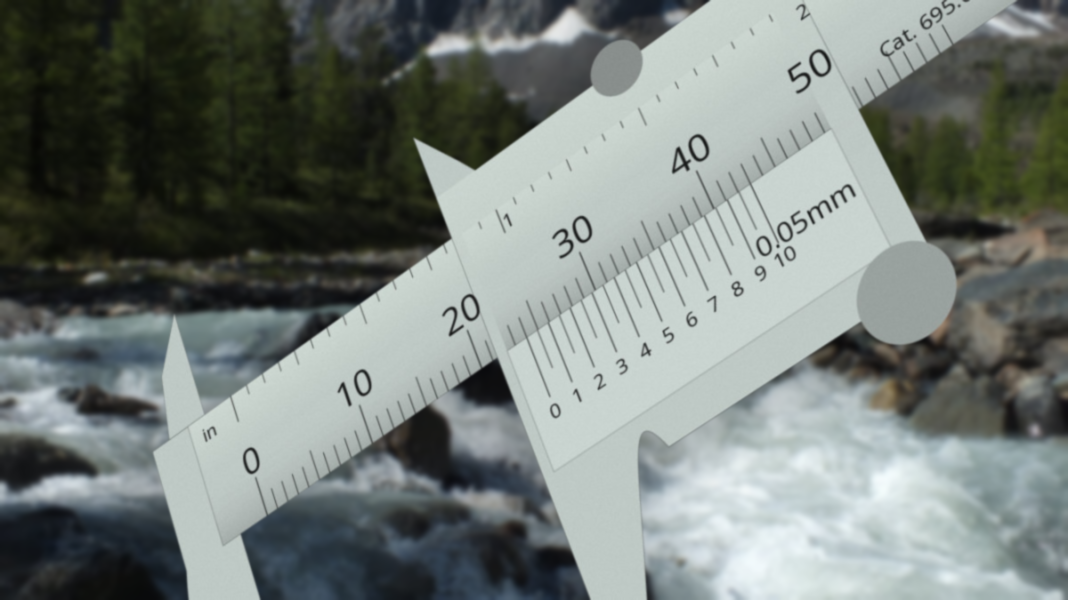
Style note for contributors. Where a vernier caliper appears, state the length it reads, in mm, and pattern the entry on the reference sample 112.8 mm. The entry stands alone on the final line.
24.0 mm
